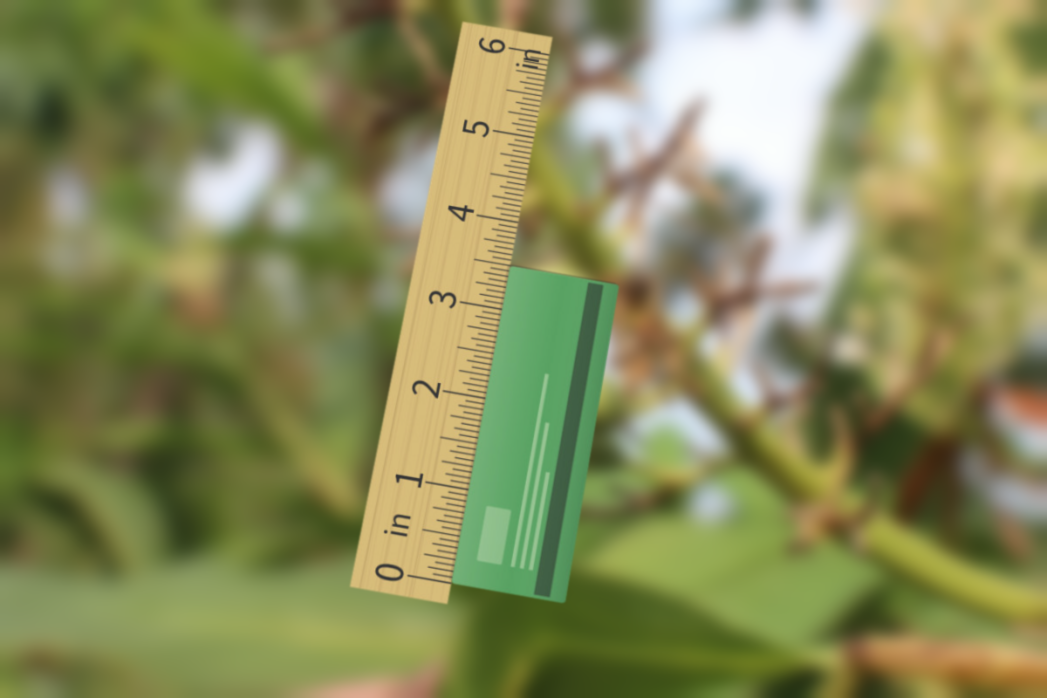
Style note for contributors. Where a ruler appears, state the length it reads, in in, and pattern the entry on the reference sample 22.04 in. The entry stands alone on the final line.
3.5 in
